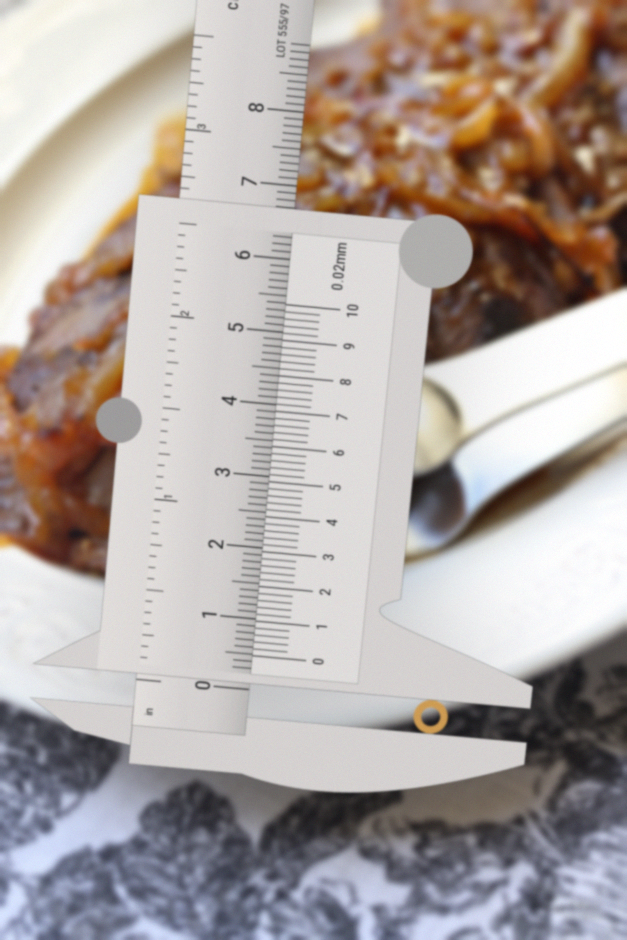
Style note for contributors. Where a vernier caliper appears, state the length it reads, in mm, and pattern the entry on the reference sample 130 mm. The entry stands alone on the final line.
4.8 mm
